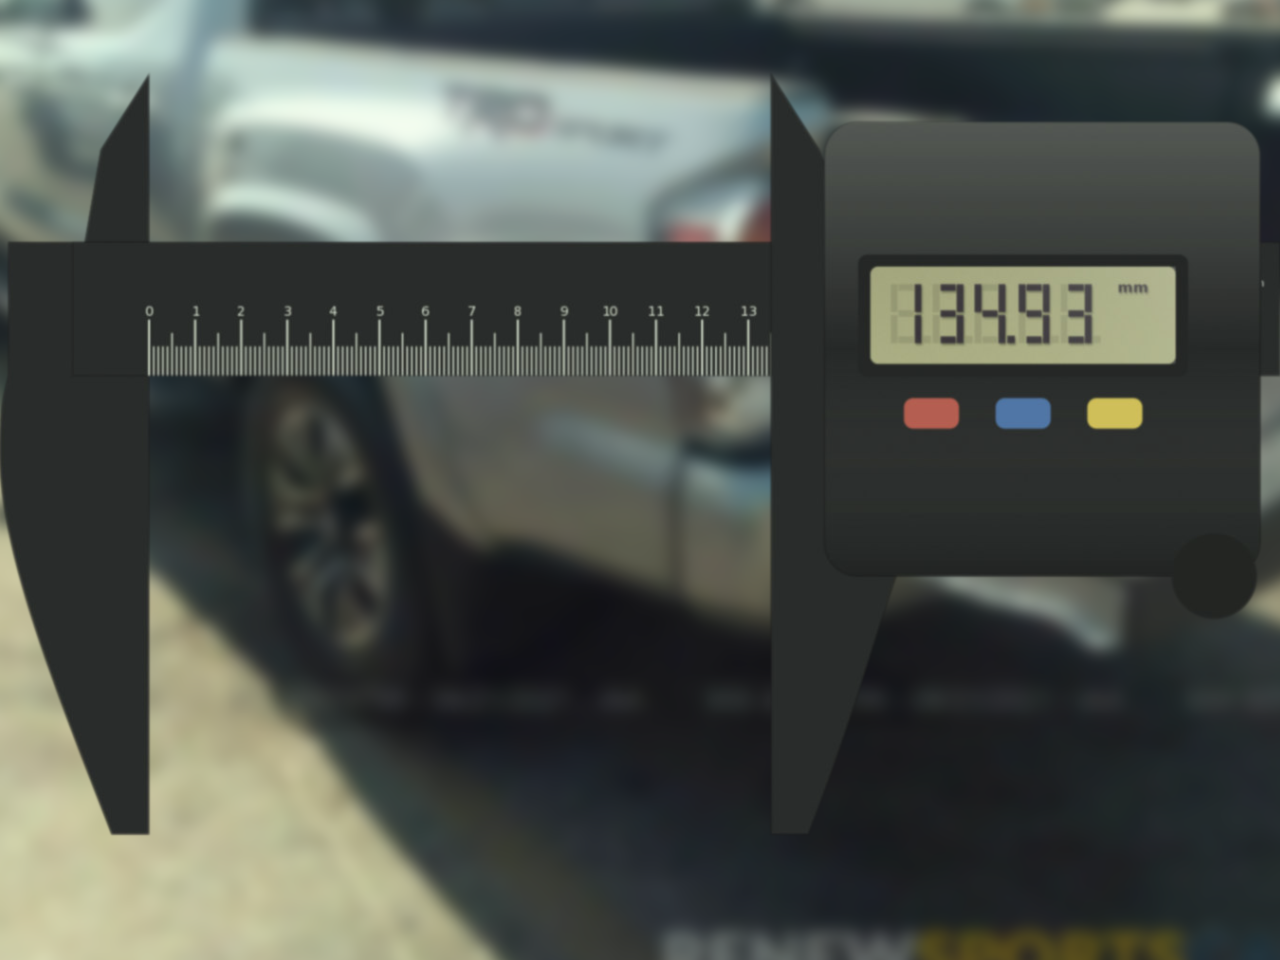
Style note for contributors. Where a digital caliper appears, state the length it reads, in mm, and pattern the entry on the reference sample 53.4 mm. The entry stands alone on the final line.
134.93 mm
